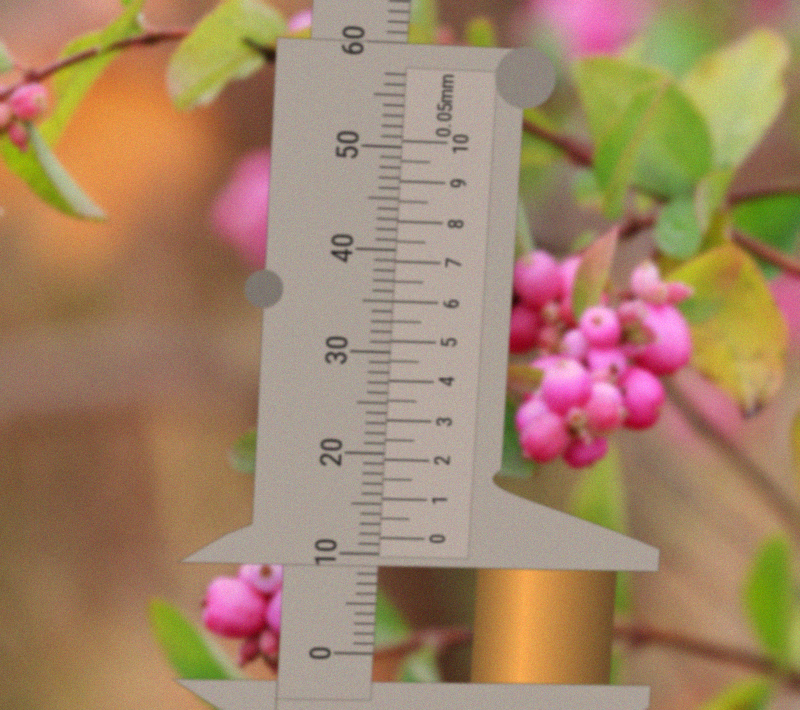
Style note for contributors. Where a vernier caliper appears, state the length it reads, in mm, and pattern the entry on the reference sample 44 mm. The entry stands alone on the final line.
11.6 mm
